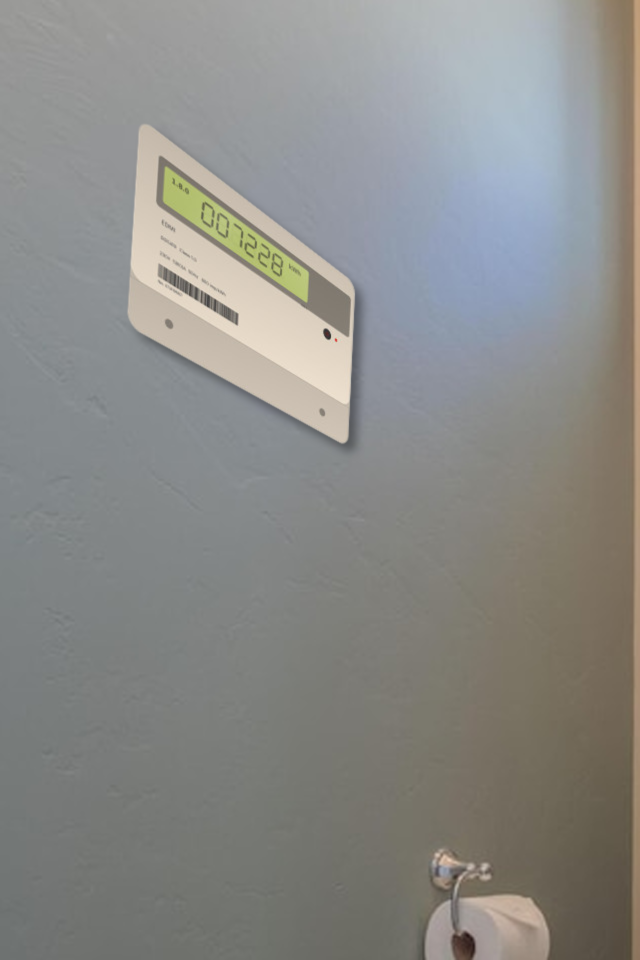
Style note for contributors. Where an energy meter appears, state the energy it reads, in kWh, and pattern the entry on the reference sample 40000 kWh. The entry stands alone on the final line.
7228 kWh
